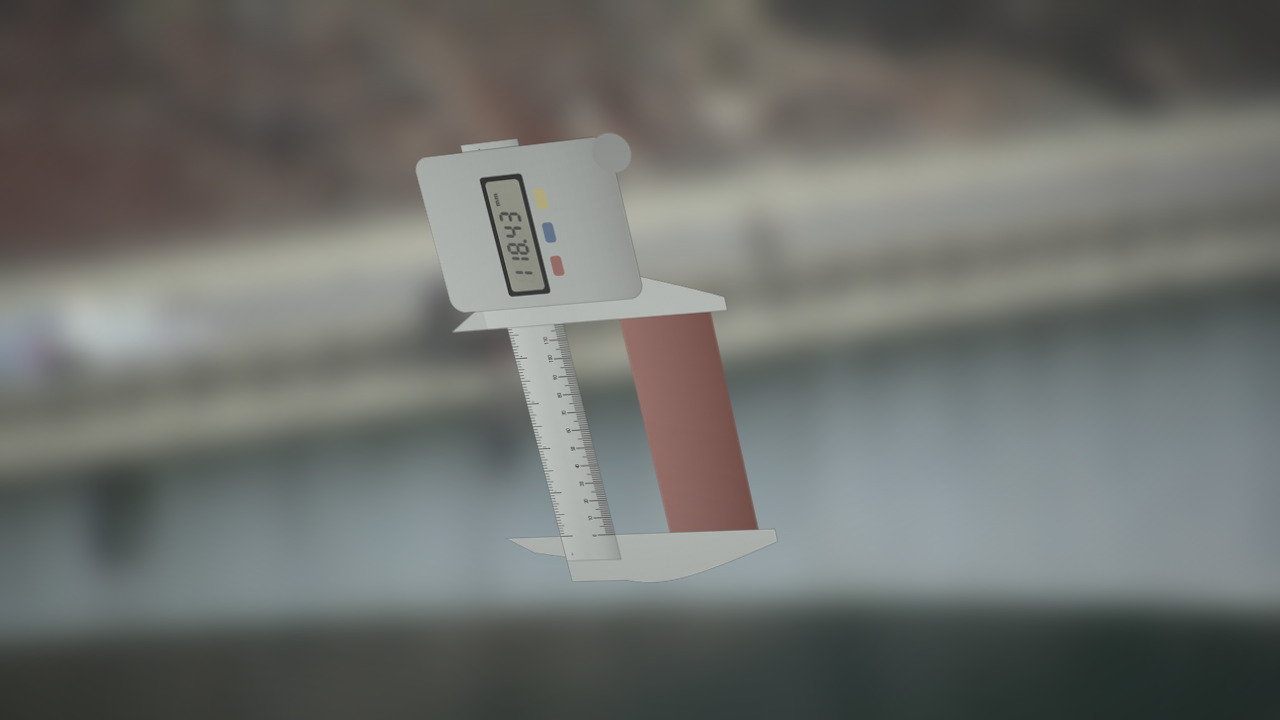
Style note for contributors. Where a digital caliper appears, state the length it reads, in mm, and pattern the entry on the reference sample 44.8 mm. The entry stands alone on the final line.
118.43 mm
